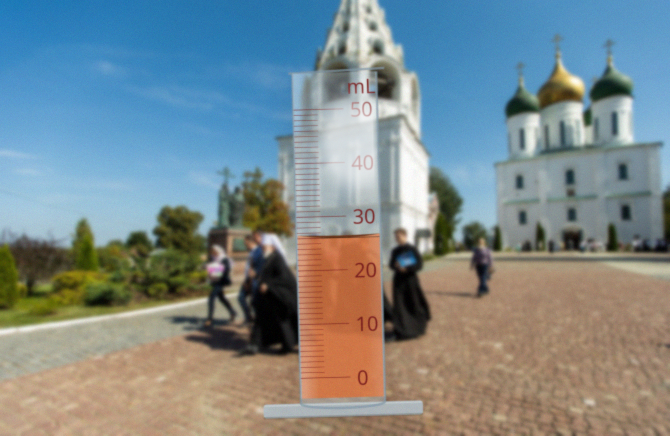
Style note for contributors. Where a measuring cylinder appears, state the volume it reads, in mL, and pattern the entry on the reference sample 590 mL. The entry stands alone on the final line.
26 mL
